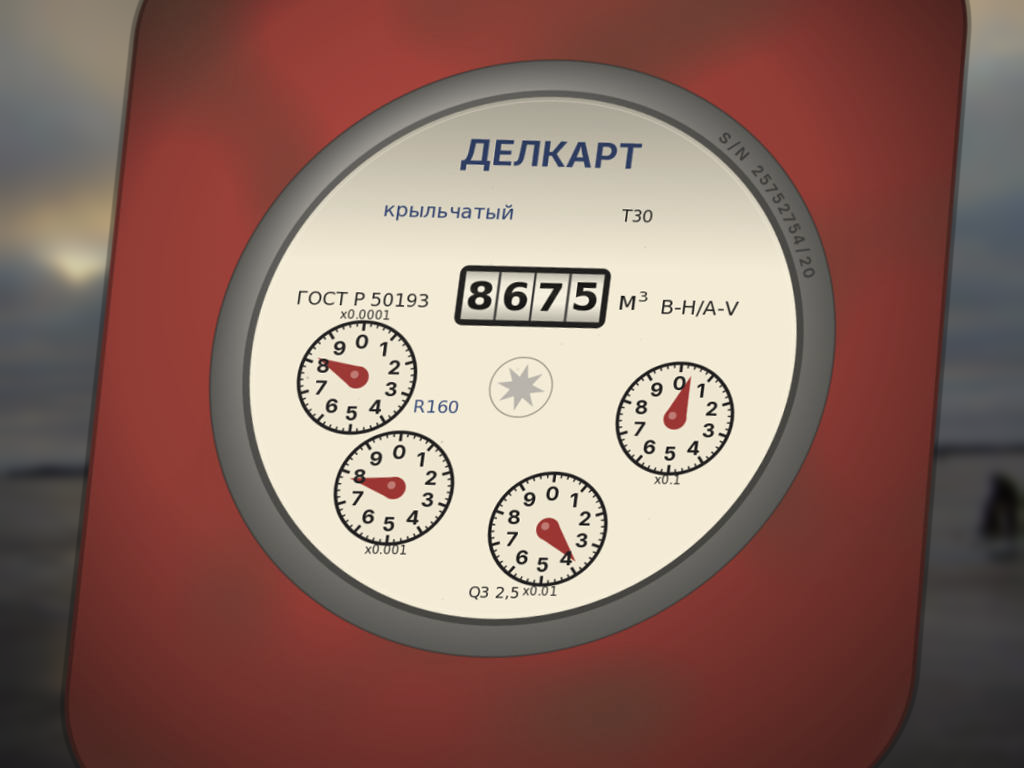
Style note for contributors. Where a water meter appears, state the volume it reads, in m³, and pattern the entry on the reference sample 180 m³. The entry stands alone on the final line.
8675.0378 m³
